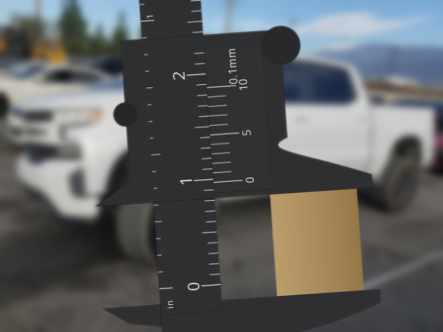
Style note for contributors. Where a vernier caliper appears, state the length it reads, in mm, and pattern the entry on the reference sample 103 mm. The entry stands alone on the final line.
9.7 mm
